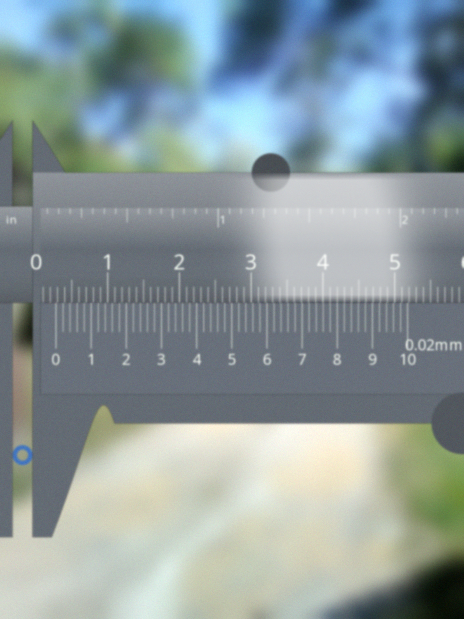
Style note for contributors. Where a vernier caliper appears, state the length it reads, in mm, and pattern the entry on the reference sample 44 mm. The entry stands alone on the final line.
2.8 mm
